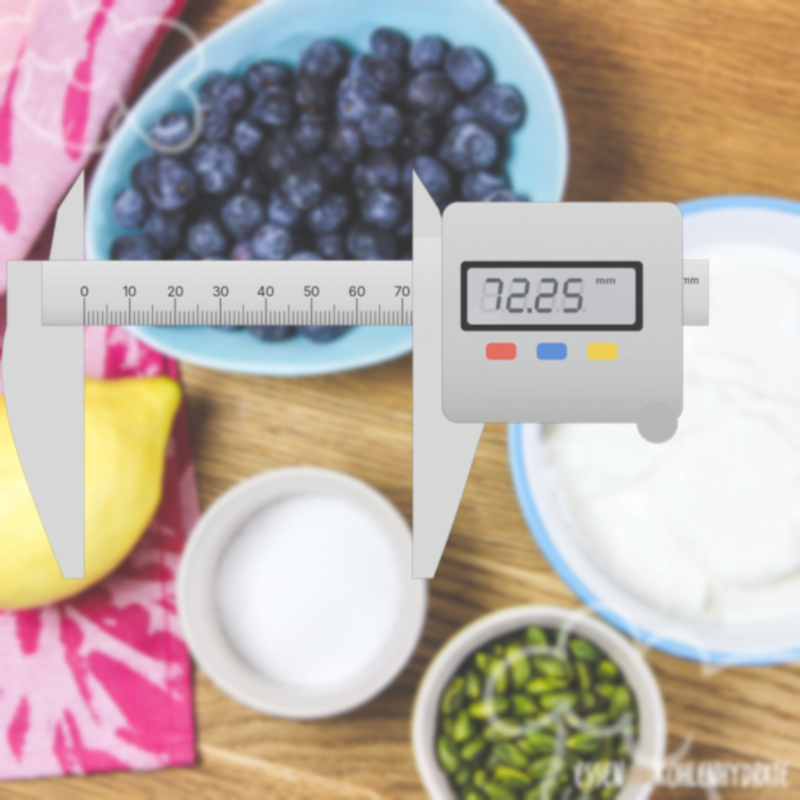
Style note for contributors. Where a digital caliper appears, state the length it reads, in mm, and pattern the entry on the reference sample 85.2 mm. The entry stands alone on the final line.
72.25 mm
